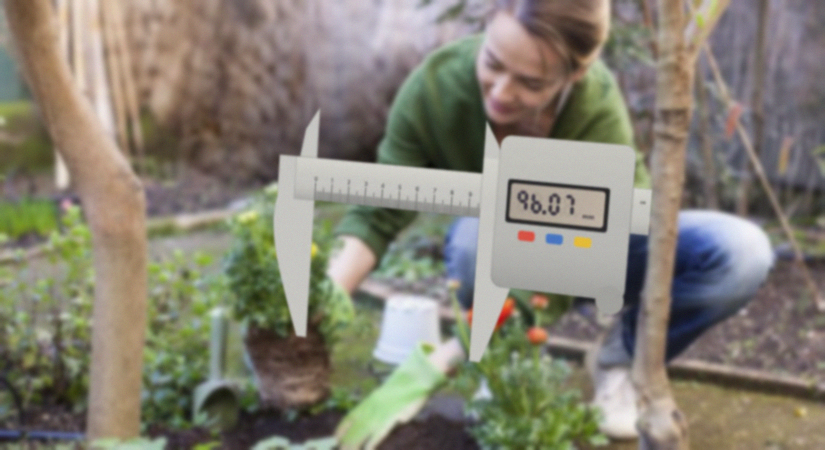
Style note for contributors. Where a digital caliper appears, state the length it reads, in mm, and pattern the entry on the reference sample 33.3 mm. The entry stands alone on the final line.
96.07 mm
